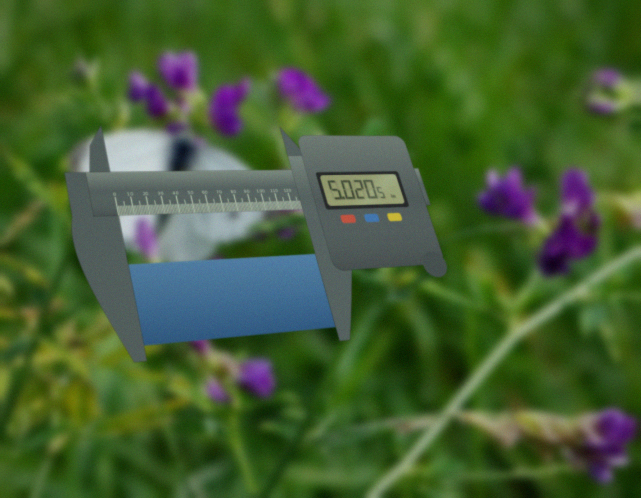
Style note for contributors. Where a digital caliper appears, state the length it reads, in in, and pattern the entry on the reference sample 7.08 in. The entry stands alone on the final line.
5.0205 in
